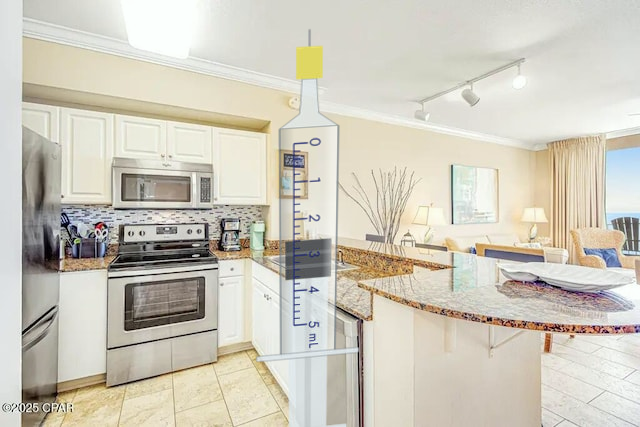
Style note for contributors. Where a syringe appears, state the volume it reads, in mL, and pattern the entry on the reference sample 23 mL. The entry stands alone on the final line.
2.6 mL
